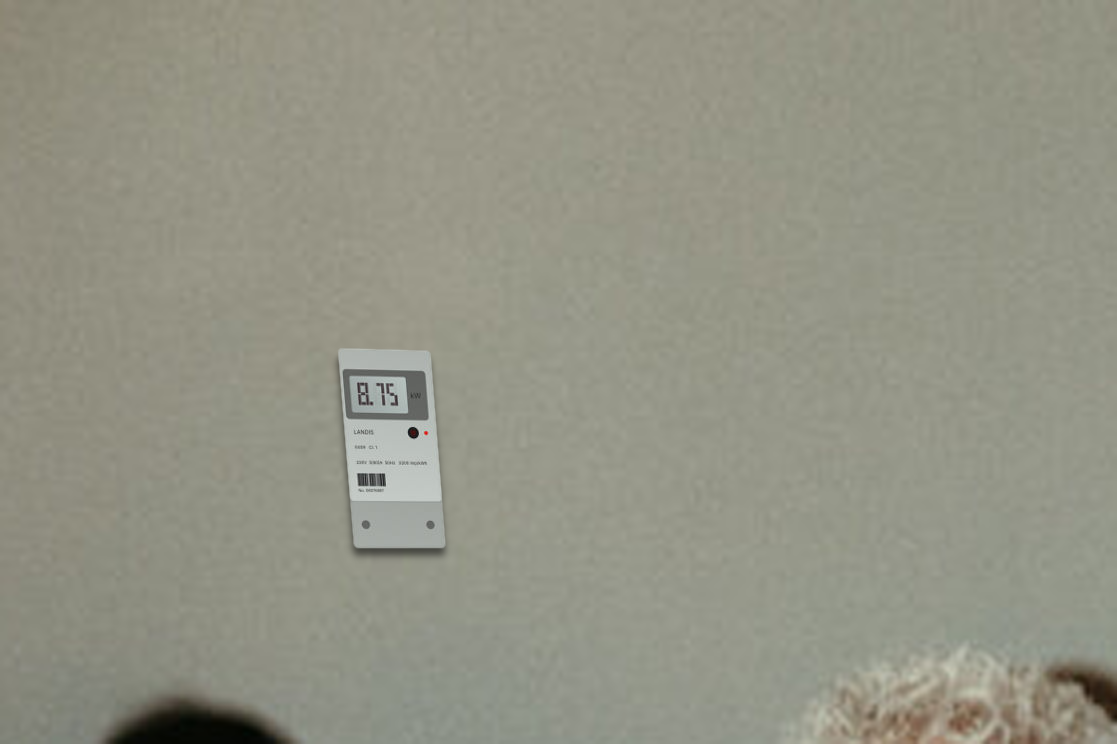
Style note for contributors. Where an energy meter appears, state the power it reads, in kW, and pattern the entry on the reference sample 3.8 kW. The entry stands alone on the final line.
8.75 kW
